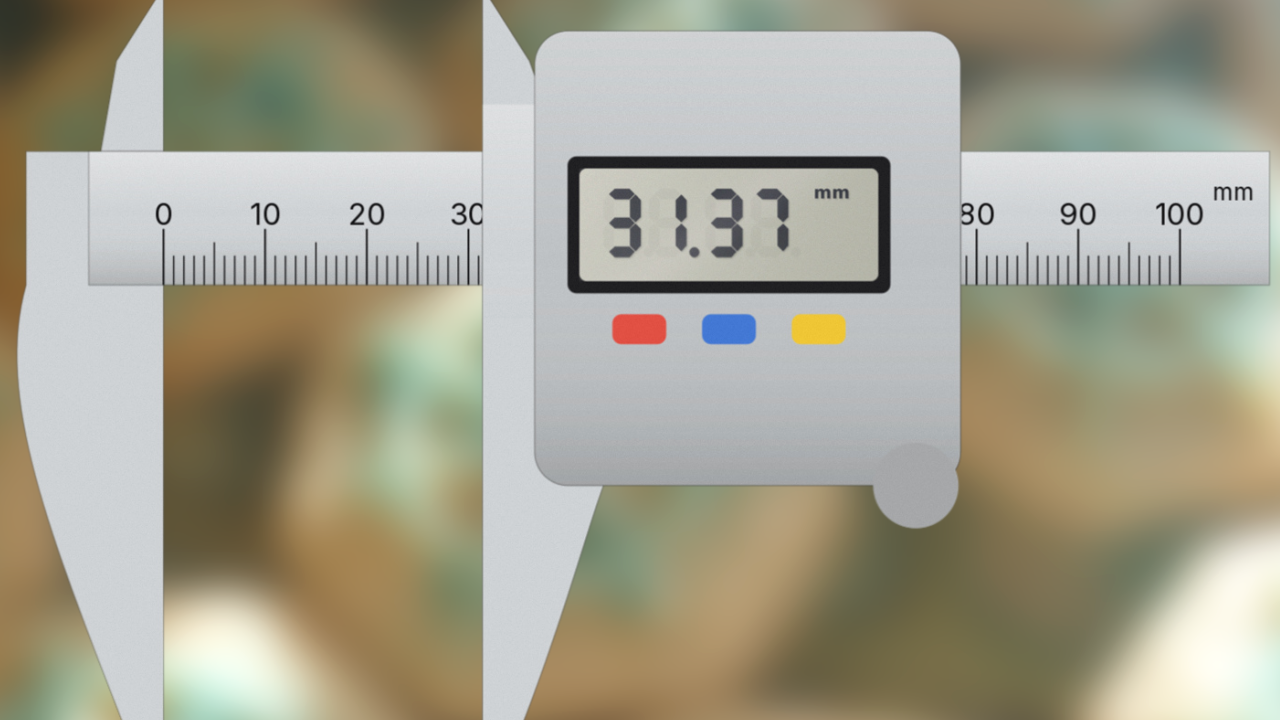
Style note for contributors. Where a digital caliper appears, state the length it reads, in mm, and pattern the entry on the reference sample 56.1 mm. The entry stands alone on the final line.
31.37 mm
